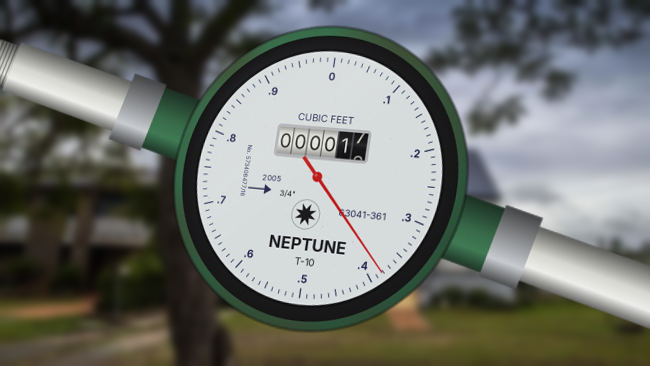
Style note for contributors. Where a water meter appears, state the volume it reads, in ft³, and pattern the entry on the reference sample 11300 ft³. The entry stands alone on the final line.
17.38 ft³
